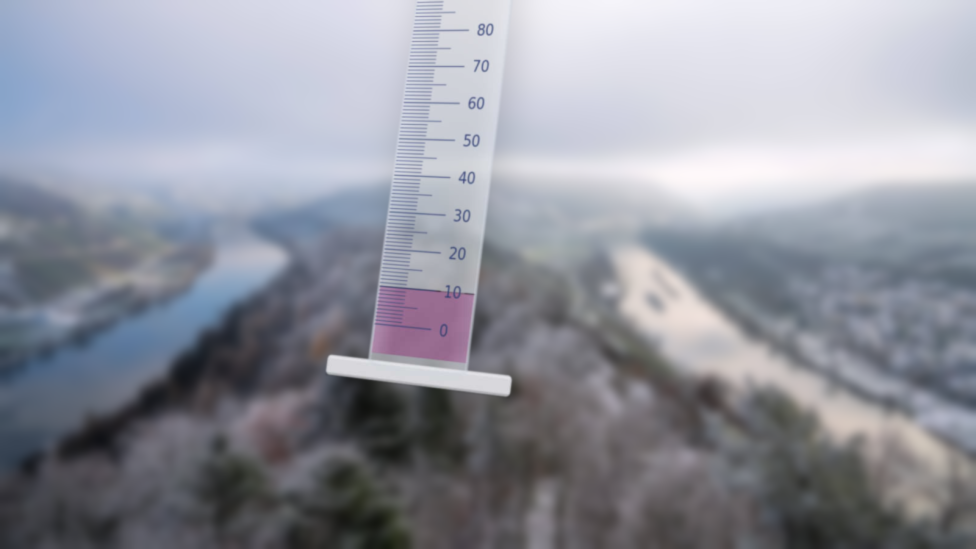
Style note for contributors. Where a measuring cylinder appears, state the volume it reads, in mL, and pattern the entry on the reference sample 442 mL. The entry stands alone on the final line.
10 mL
